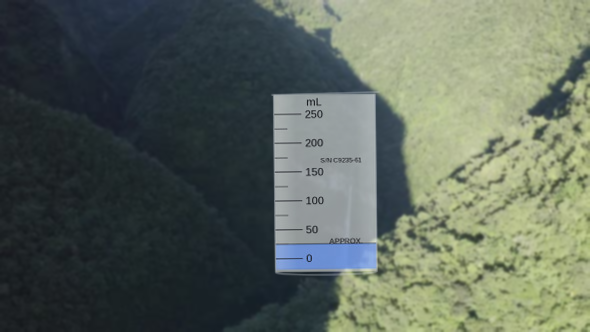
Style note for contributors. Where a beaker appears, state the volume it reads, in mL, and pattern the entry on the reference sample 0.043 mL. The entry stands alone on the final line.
25 mL
